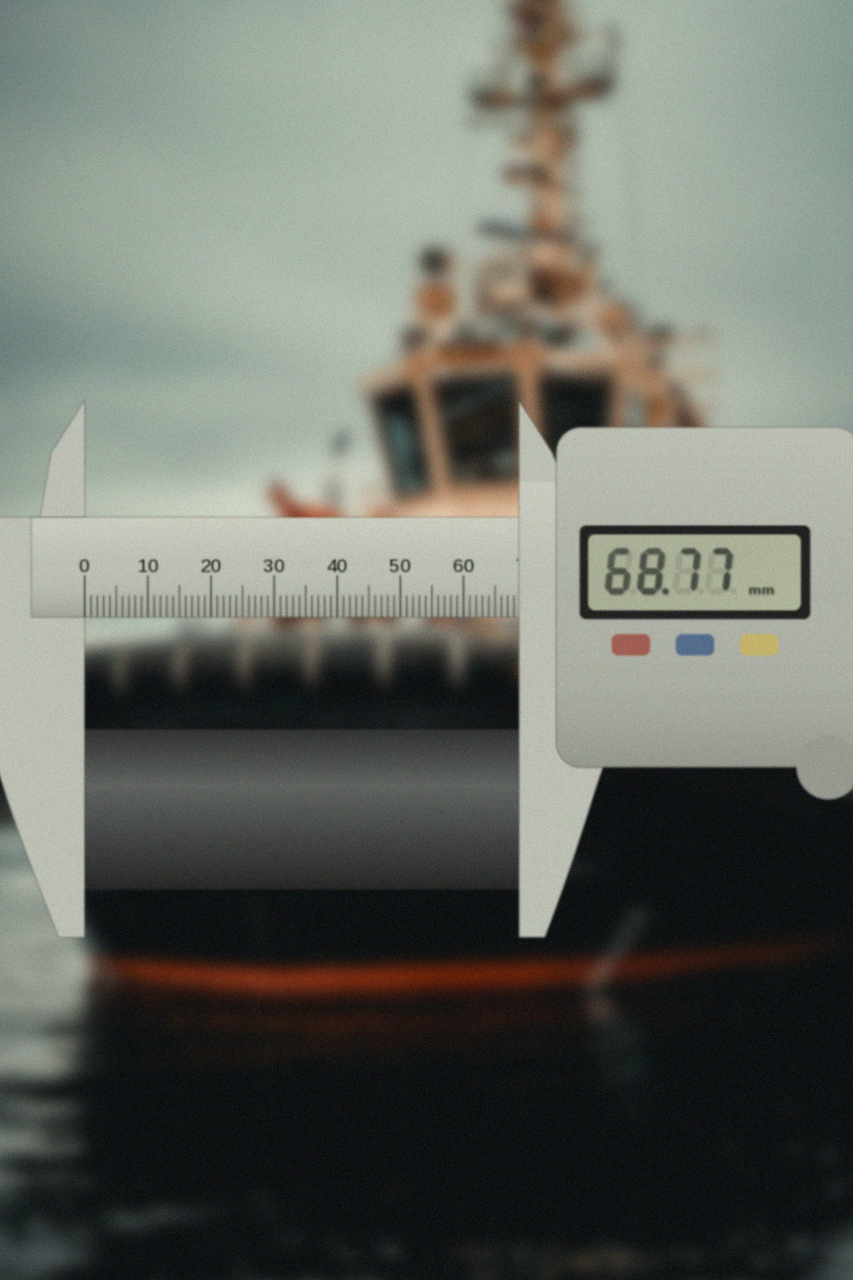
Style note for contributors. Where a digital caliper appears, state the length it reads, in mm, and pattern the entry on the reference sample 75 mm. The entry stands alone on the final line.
68.77 mm
